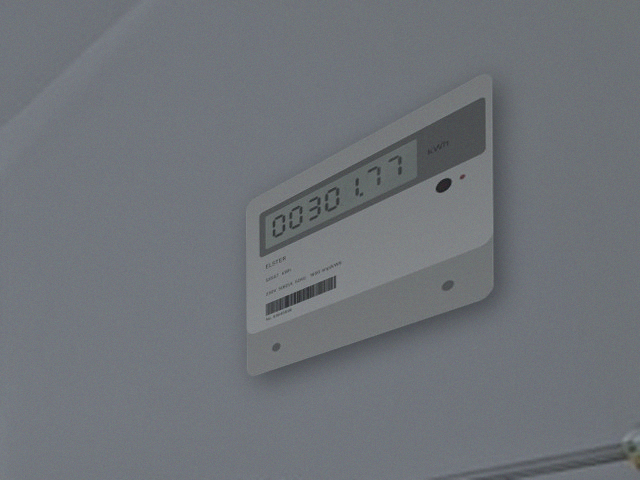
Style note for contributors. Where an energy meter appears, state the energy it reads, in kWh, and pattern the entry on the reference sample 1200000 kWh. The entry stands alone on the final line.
301.77 kWh
